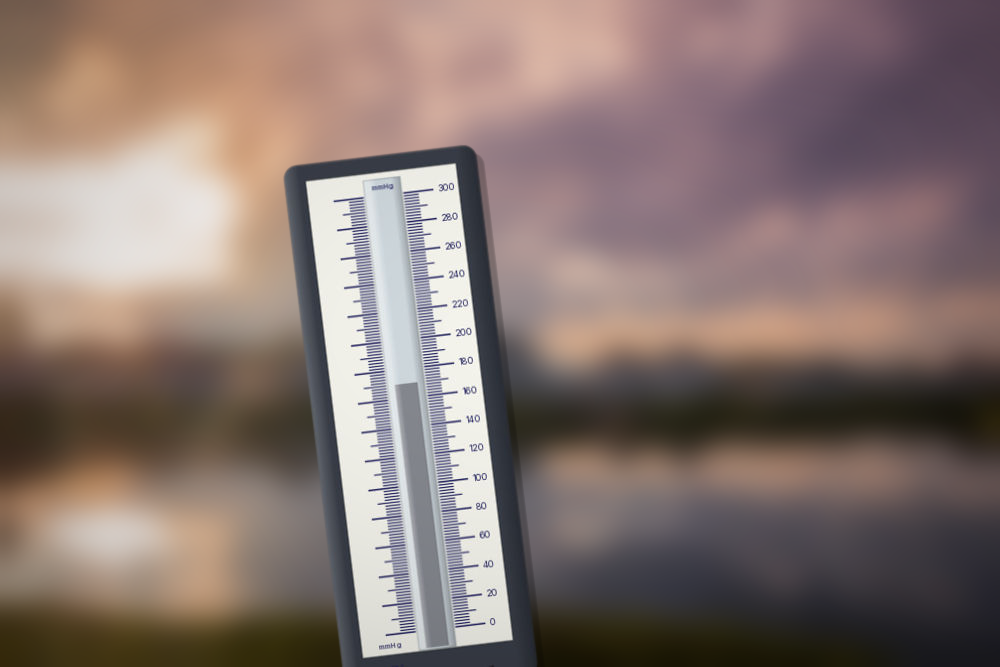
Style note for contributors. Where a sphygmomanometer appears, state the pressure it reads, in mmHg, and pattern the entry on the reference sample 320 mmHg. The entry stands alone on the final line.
170 mmHg
